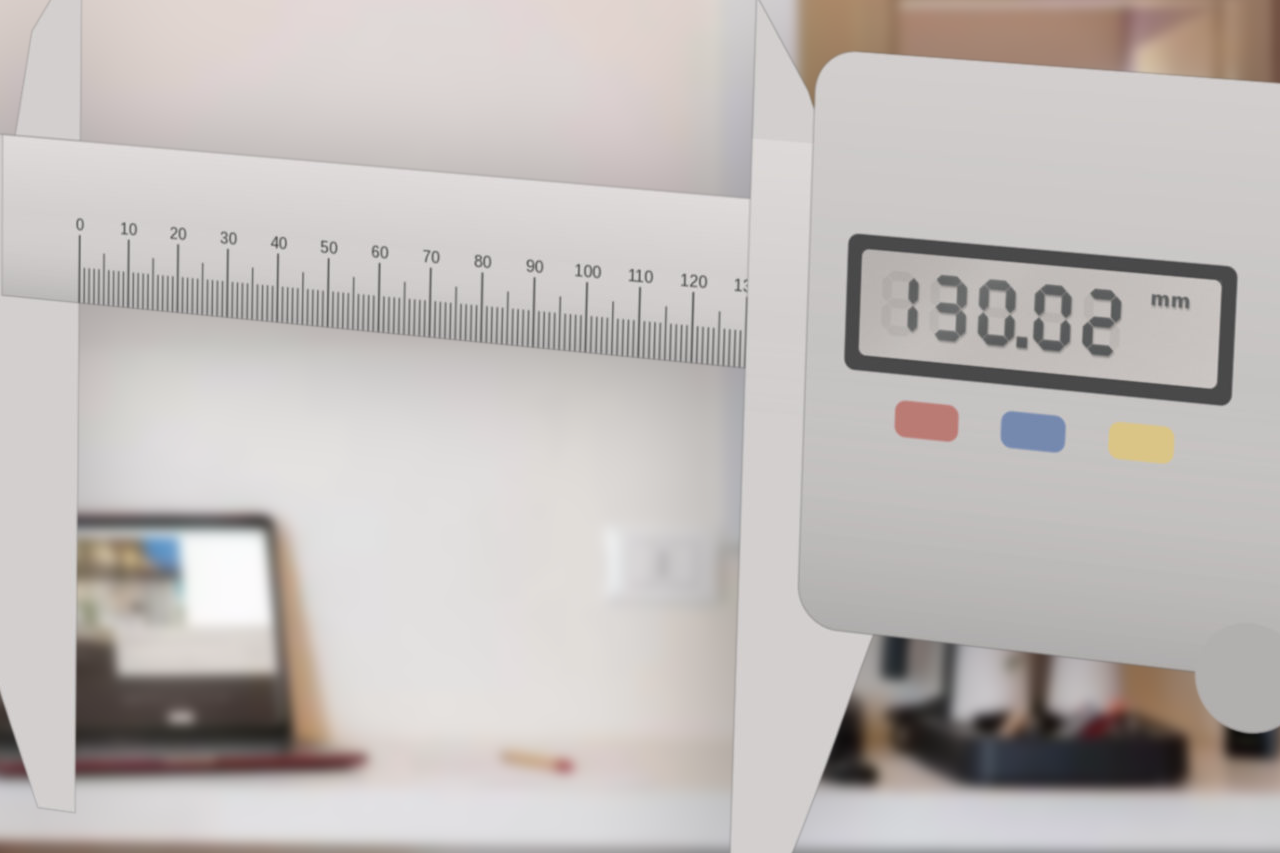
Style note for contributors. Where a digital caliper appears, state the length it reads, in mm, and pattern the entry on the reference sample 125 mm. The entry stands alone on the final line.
130.02 mm
